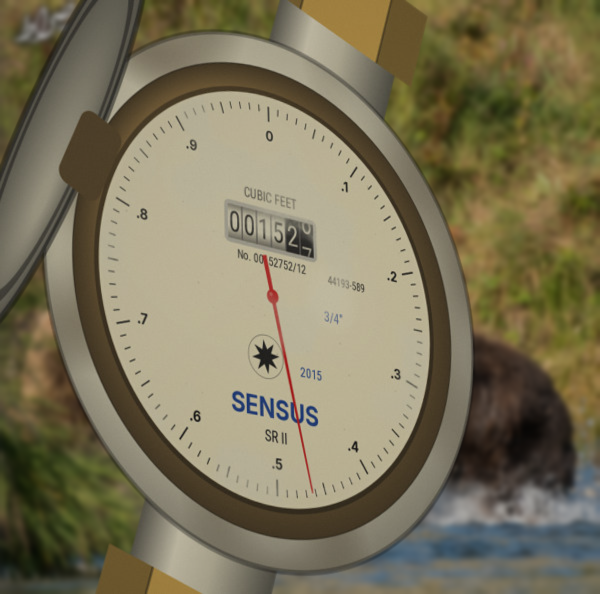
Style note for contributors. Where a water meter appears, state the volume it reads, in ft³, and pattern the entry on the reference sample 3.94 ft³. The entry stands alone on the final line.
1526.46 ft³
